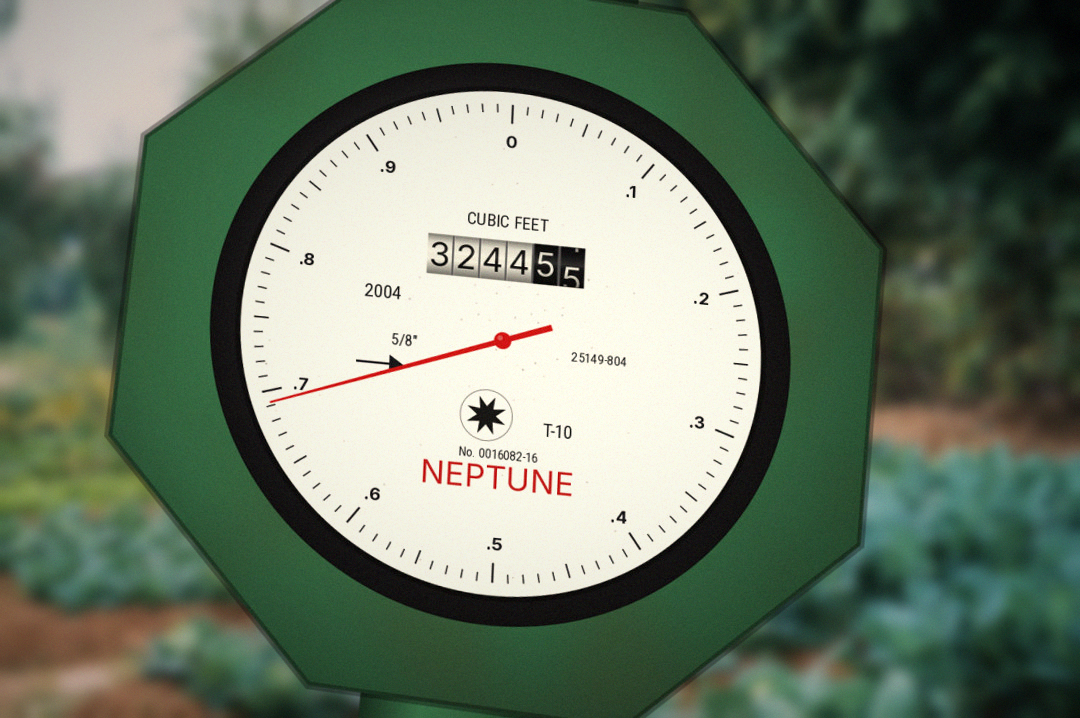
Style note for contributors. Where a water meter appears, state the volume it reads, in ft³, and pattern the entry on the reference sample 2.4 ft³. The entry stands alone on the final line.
324454.69 ft³
